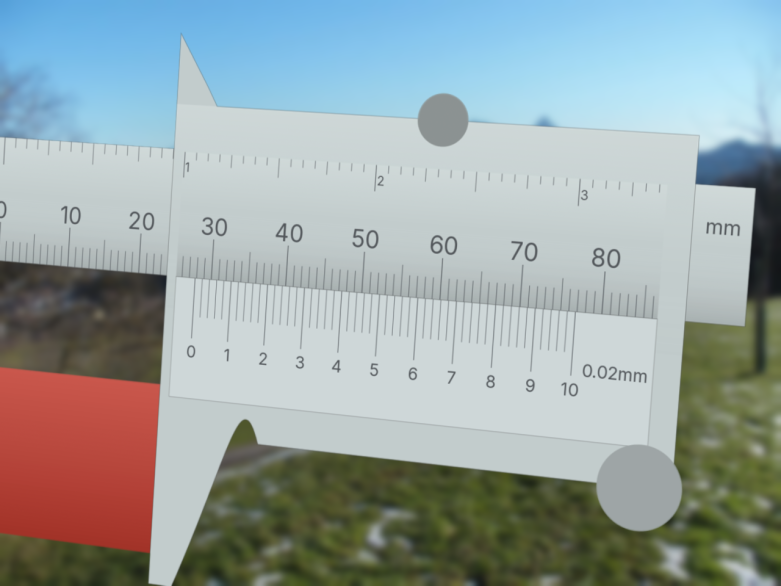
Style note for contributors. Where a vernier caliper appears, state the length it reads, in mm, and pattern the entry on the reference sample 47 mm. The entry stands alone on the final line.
27.8 mm
